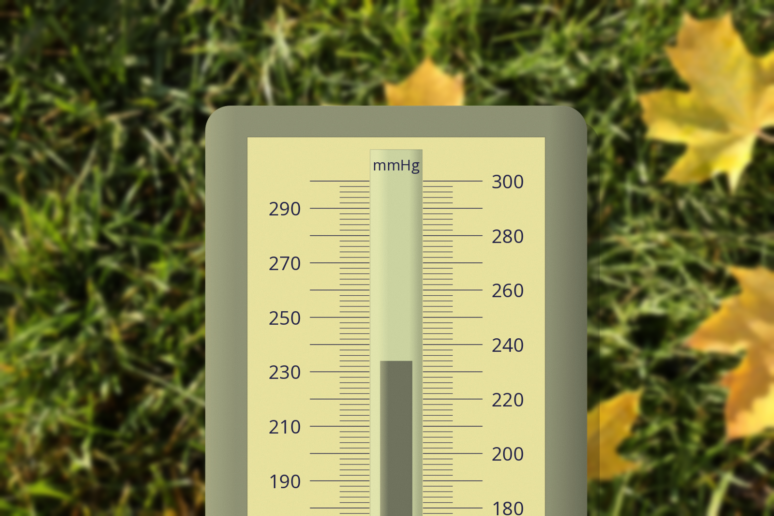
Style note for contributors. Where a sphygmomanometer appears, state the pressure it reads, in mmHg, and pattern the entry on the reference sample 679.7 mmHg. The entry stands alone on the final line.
234 mmHg
